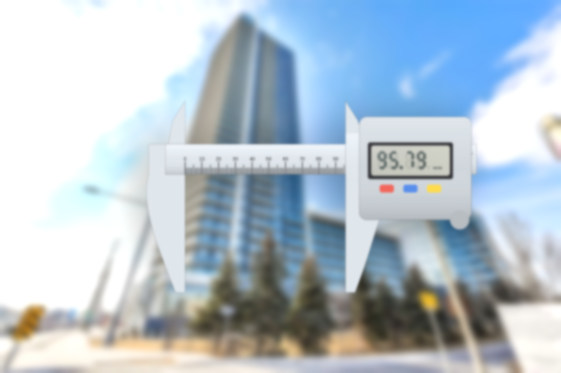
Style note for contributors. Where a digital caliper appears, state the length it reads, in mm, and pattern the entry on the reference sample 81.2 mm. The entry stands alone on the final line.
95.79 mm
